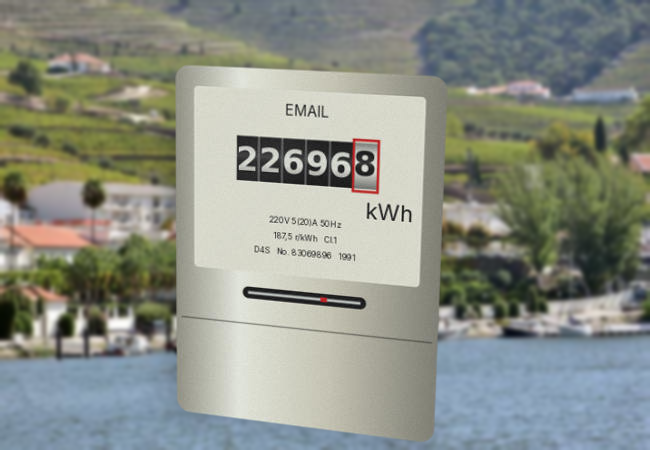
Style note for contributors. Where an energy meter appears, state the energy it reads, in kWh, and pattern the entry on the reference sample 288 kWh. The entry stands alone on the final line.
22696.8 kWh
